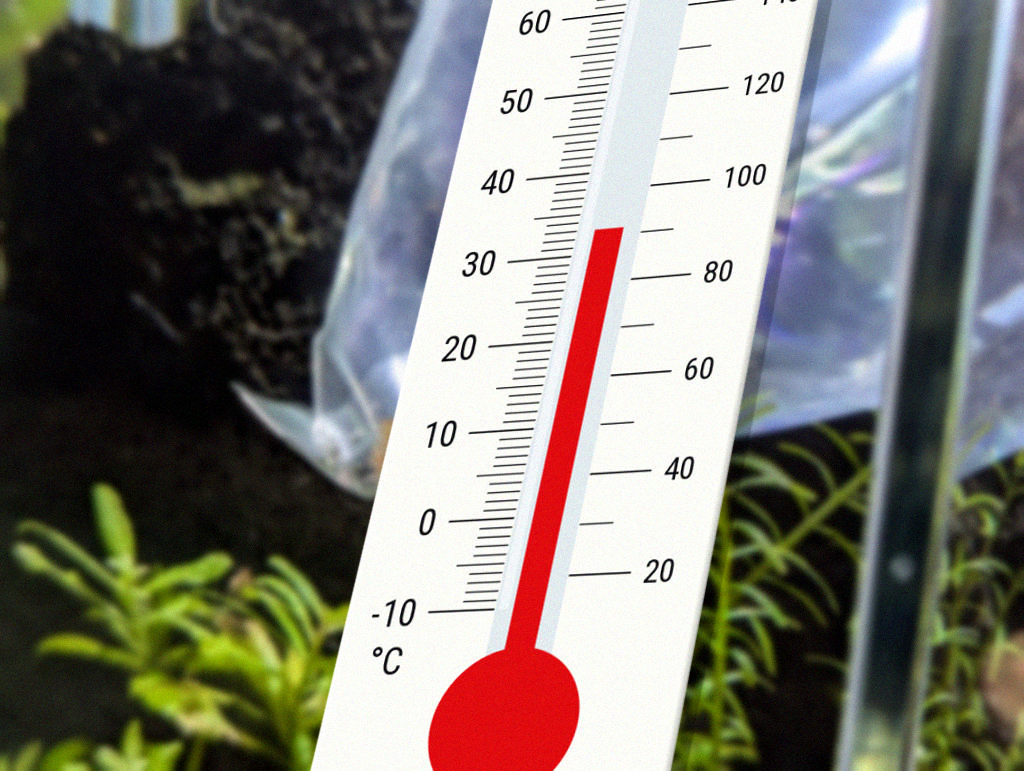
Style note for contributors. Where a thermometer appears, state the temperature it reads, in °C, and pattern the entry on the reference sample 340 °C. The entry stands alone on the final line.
33 °C
